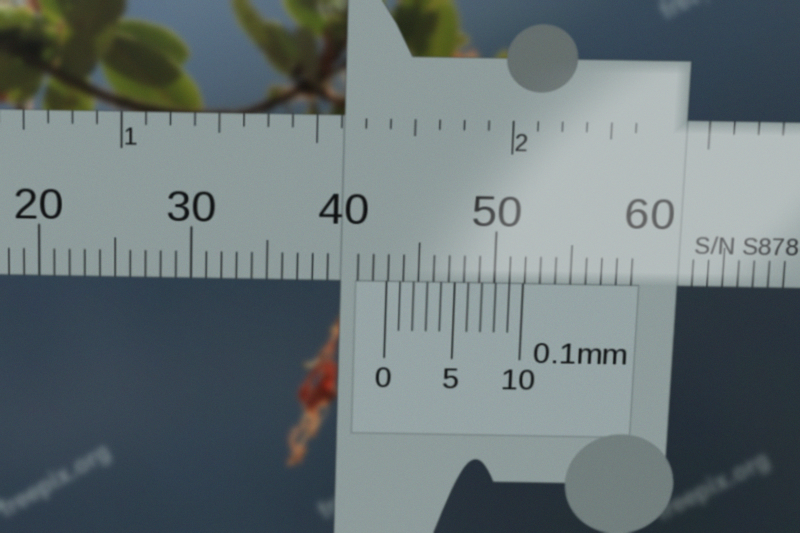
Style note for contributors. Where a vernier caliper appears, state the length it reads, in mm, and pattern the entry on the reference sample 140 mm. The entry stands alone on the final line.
42.9 mm
